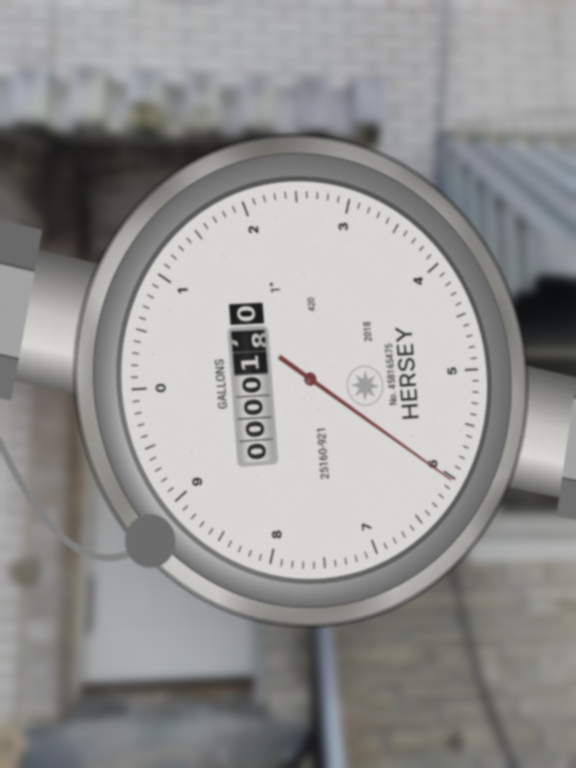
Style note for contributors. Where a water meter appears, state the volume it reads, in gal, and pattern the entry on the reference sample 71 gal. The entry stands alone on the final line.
176.0 gal
